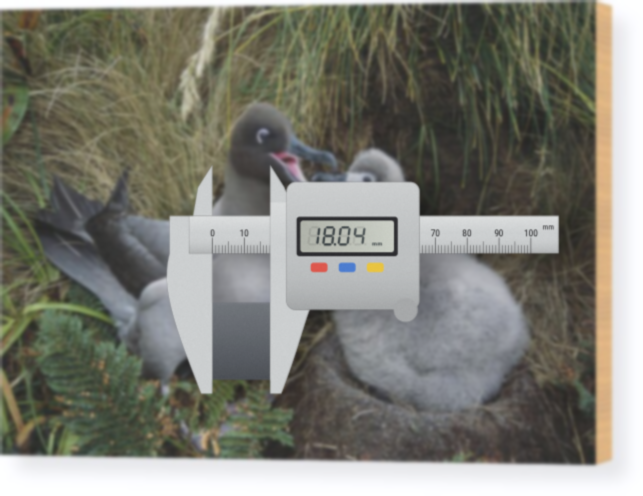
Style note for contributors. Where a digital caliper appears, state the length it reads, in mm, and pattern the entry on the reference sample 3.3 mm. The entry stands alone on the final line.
18.04 mm
